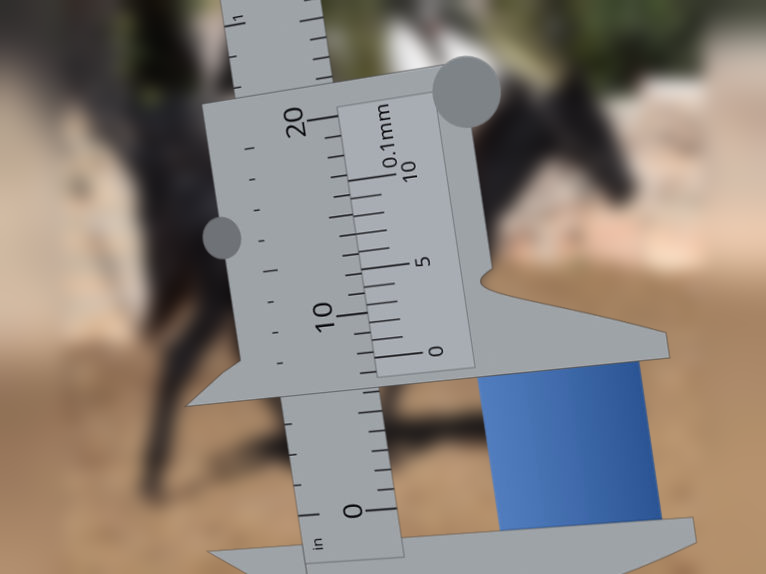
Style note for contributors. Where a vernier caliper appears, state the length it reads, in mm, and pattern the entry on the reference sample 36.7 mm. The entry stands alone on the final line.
7.7 mm
